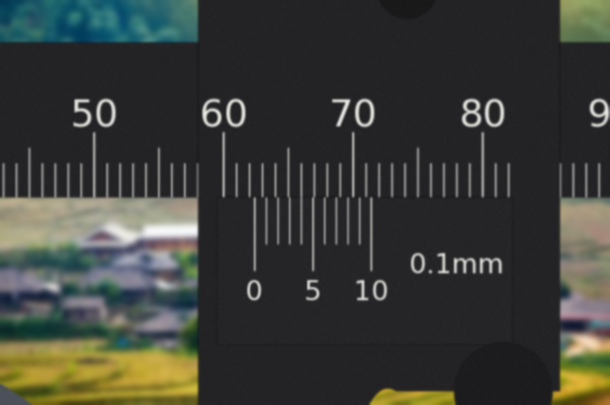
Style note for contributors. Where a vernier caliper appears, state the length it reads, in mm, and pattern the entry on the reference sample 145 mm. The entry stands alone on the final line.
62.4 mm
